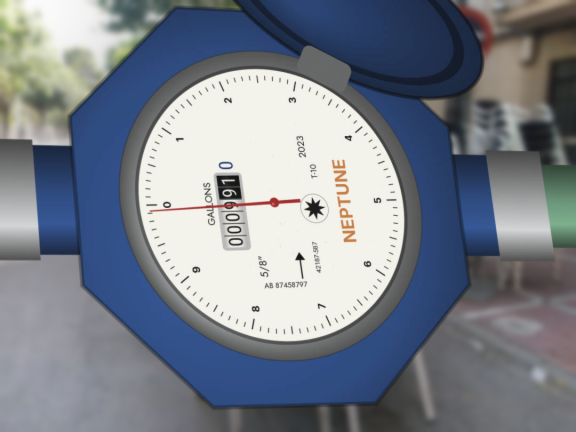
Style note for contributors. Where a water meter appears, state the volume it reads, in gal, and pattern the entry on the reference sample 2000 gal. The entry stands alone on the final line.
9909.9 gal
